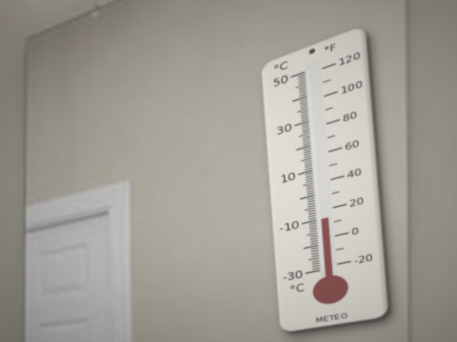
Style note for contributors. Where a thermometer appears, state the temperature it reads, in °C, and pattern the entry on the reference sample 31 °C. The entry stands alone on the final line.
-10 °C
